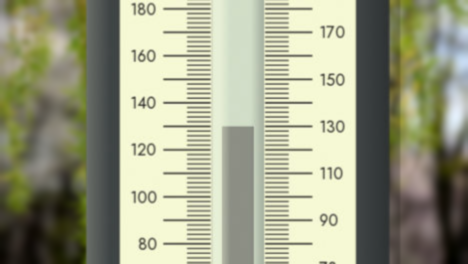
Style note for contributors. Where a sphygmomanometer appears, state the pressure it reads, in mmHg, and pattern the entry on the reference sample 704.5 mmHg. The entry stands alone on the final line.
130 mmHg
